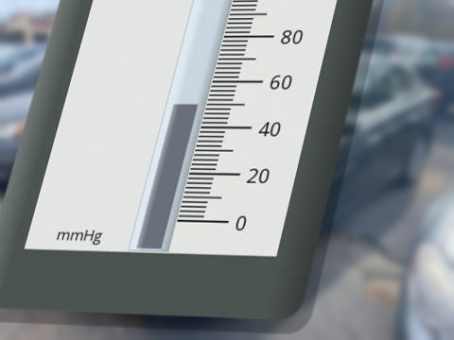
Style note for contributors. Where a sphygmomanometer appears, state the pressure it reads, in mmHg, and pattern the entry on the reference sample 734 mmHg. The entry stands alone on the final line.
50 mmHg
